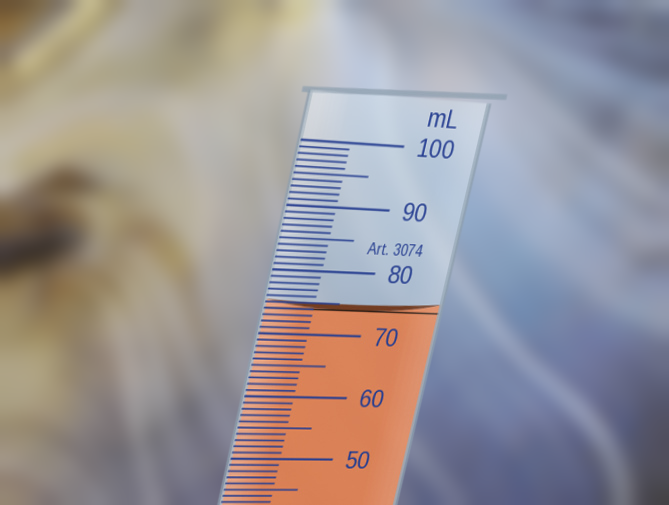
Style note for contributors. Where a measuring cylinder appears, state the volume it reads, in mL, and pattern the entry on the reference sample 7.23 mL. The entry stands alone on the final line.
74 mL
